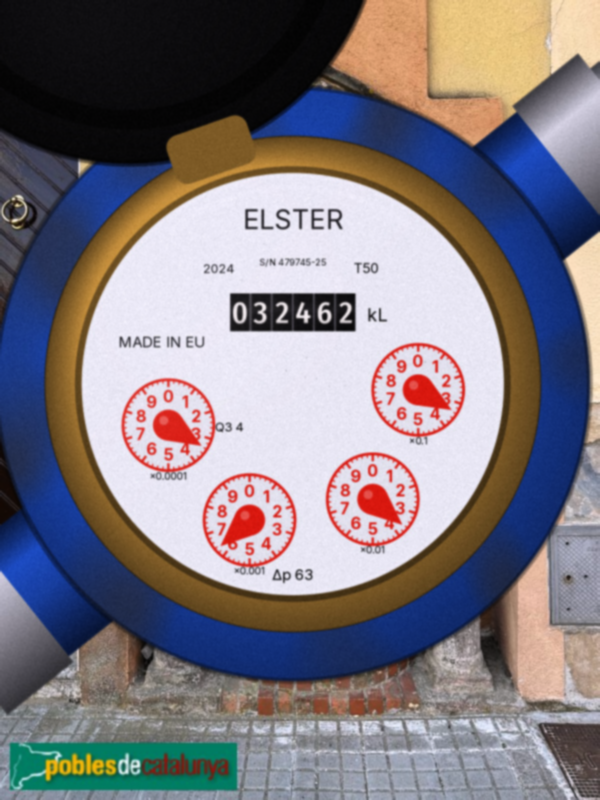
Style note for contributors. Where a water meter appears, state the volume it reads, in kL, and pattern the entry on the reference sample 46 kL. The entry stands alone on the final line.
32462.3363 kL
